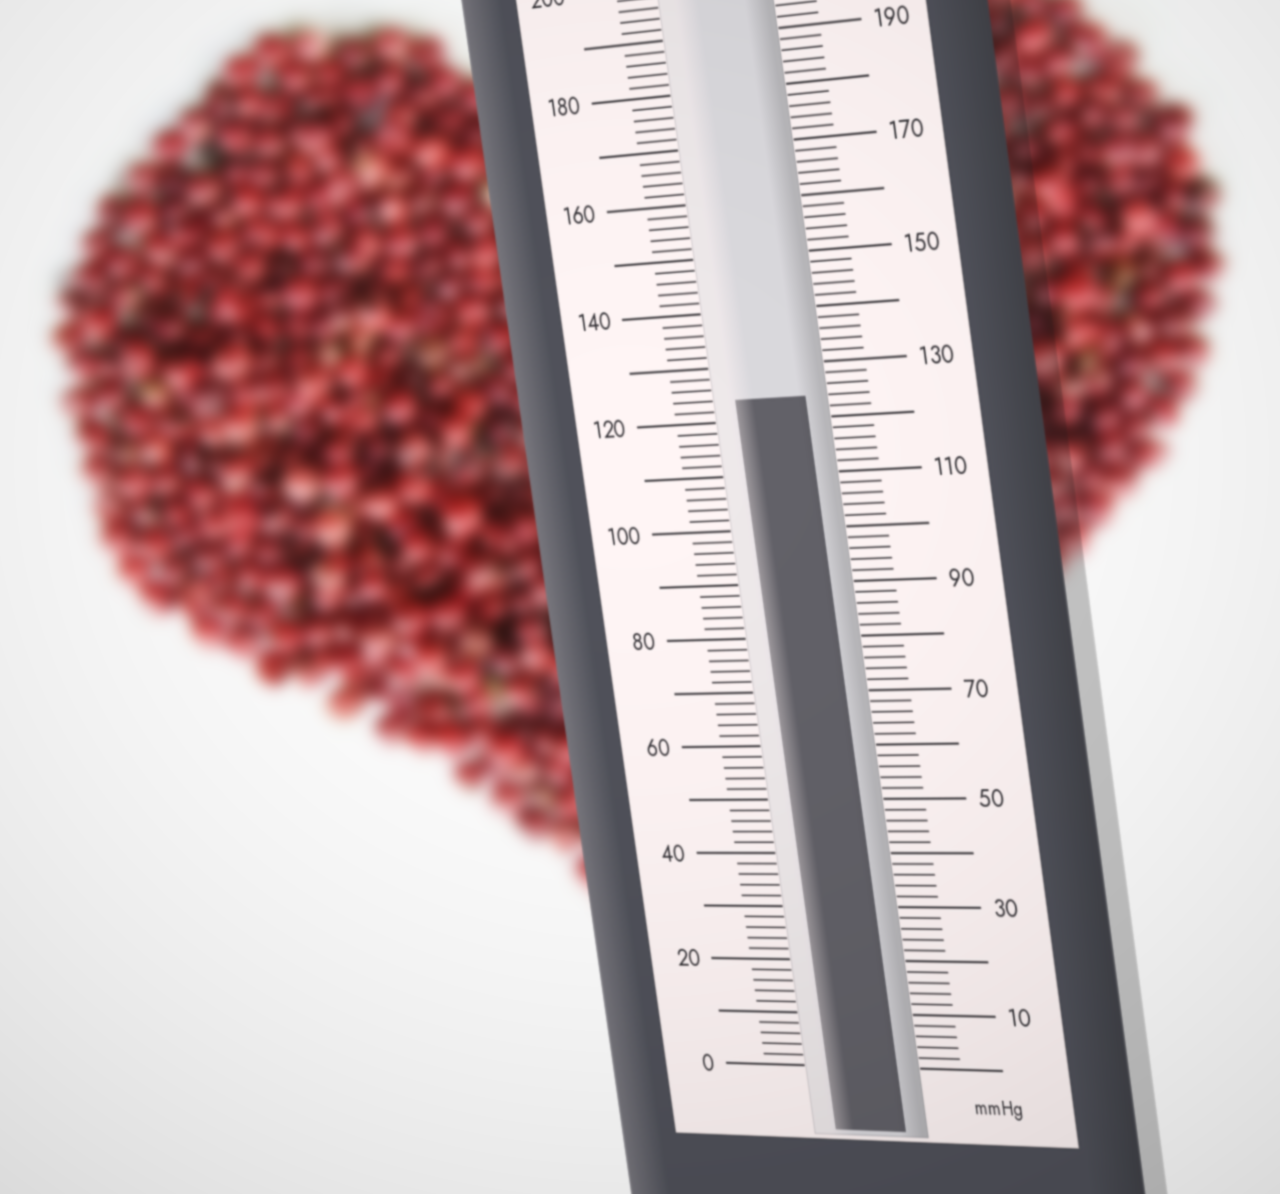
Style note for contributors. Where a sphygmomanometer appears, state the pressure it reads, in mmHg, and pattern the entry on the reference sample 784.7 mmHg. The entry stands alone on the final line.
124 mmHg
